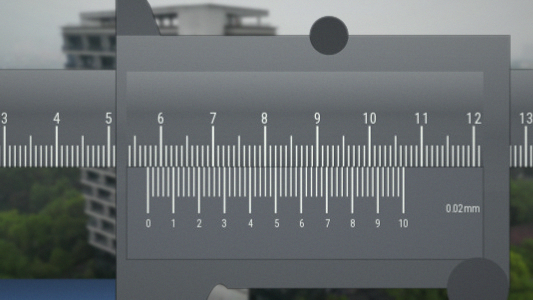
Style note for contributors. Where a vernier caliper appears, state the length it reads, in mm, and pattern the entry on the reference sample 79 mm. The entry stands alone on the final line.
57.5 mm
